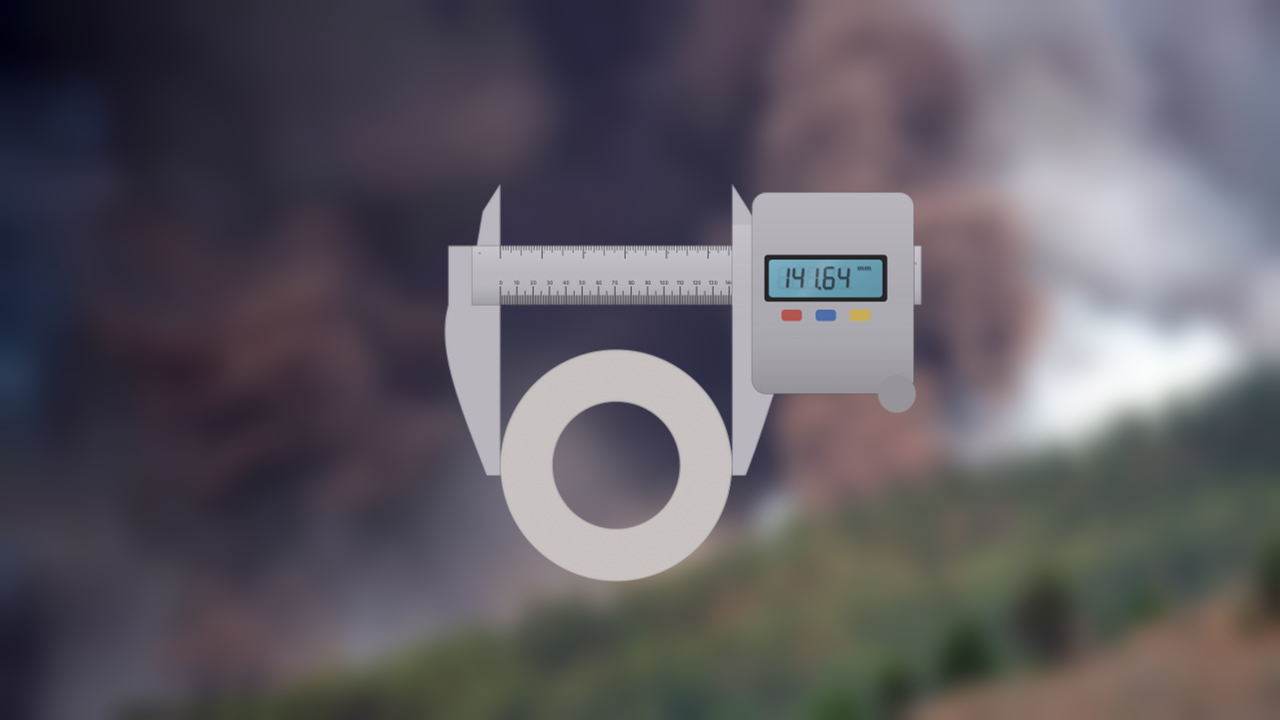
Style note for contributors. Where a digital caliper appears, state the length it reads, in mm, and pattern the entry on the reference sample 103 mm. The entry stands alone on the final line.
141.64 mm
